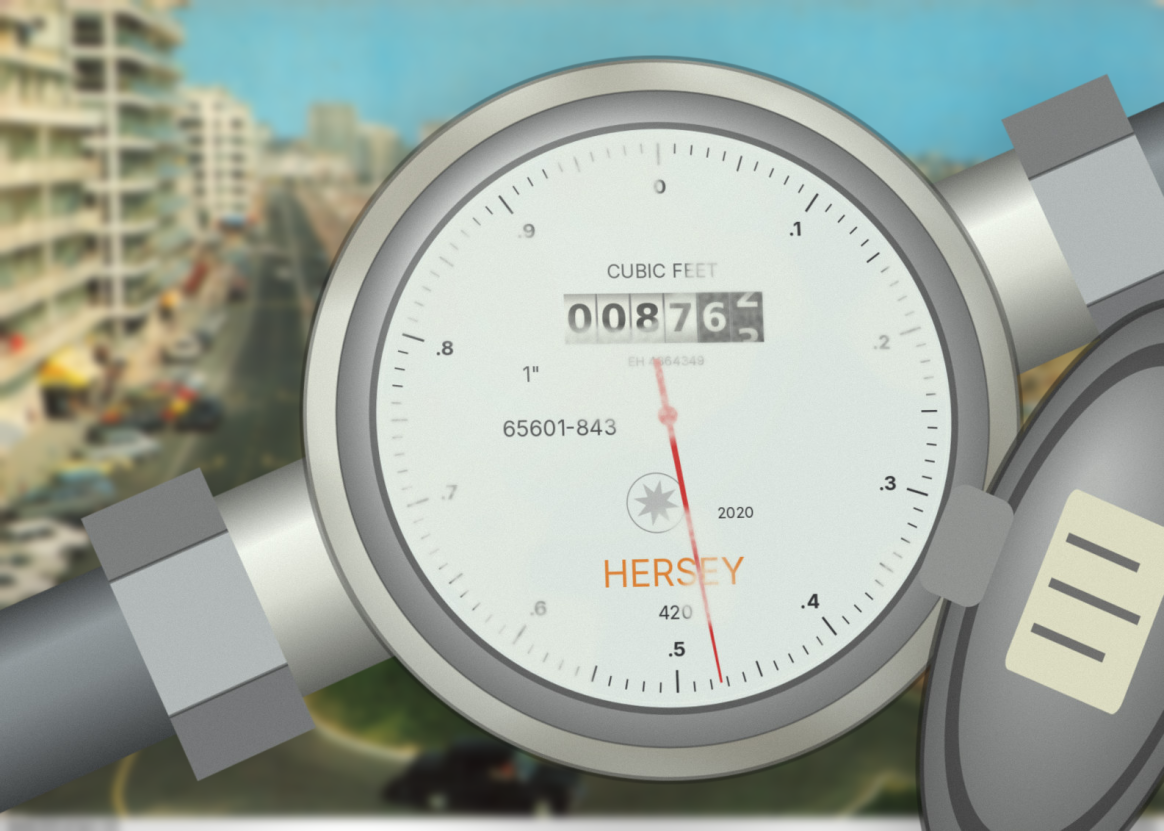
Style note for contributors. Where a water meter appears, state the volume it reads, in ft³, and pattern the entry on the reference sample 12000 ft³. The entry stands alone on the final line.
8762.47 ft³
